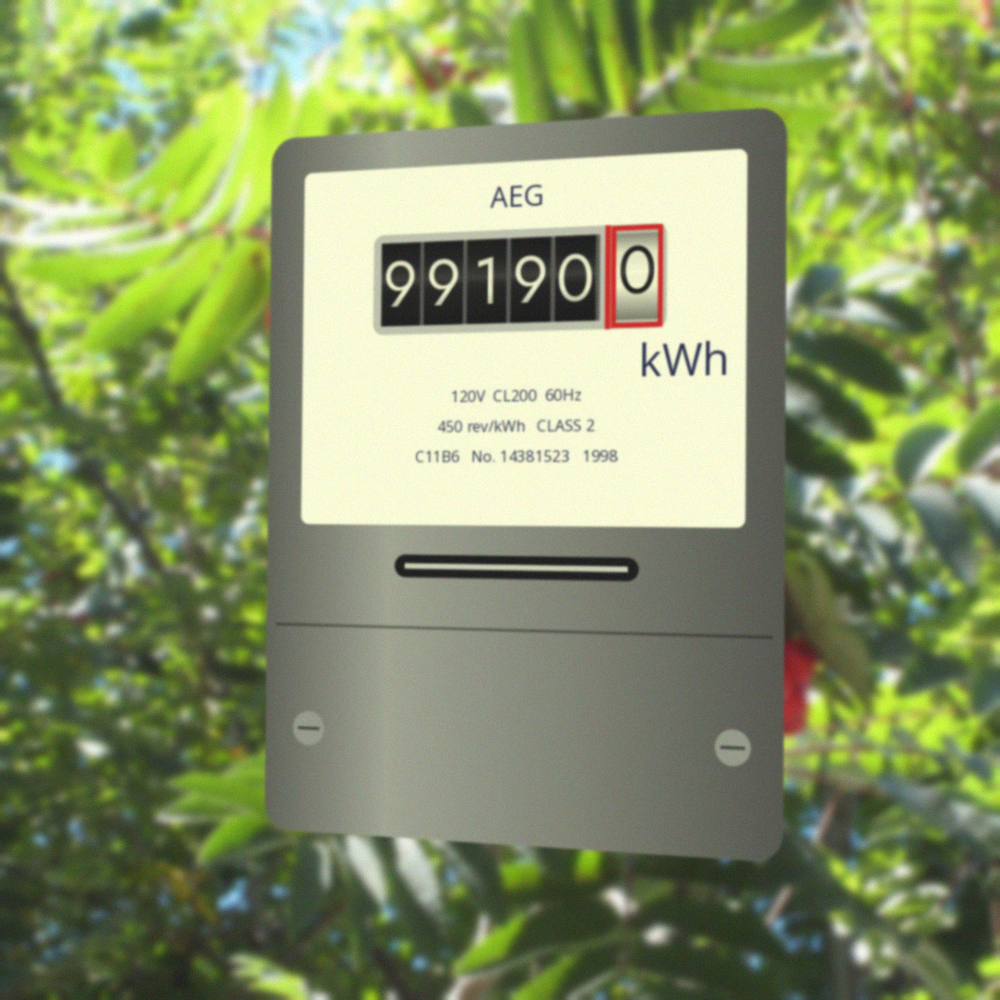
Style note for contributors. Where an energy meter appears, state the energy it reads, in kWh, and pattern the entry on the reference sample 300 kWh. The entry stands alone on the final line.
99190.0 kWh
